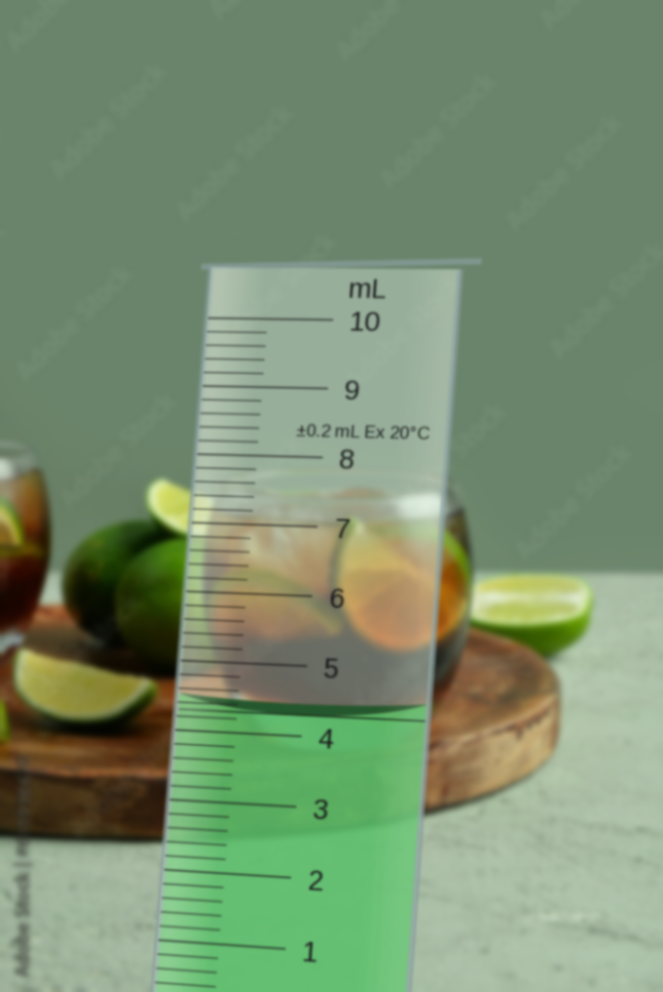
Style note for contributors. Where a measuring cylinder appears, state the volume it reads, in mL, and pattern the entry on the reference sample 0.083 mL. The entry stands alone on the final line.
4.3 mL
